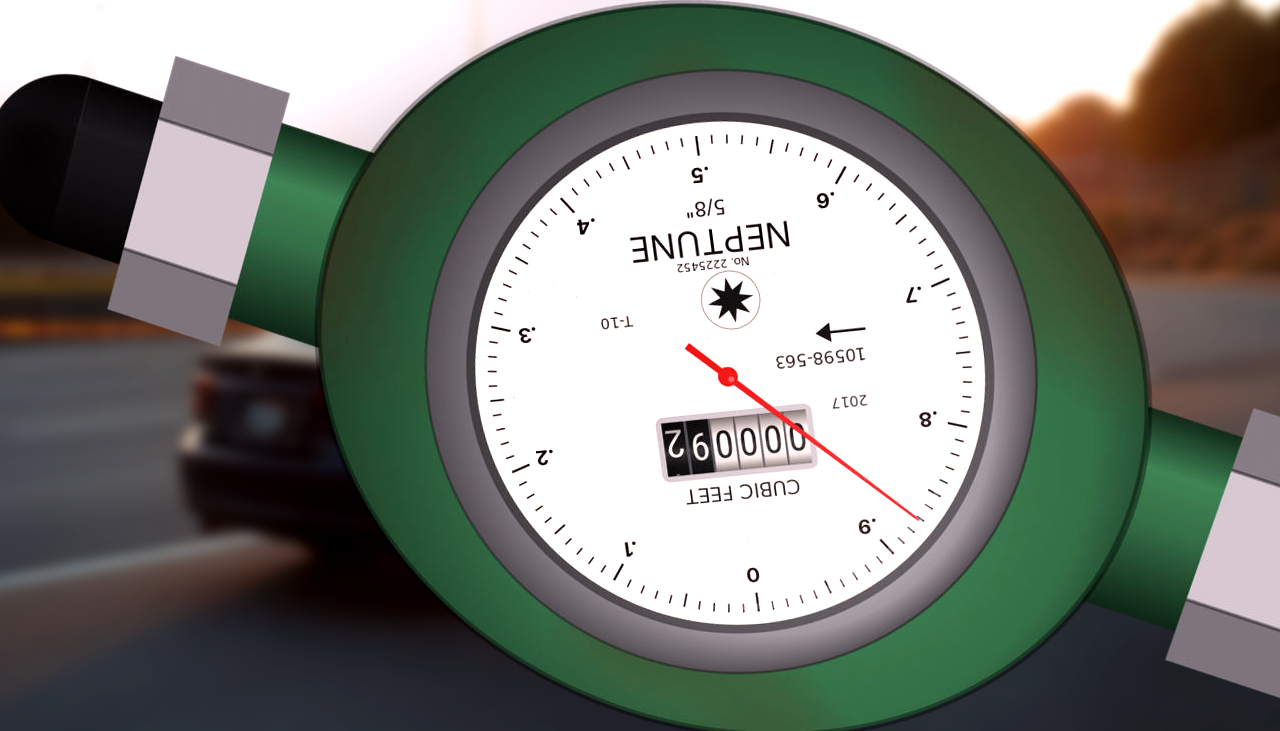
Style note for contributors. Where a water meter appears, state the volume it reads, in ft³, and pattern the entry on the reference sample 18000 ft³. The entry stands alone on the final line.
91.87 ft³
